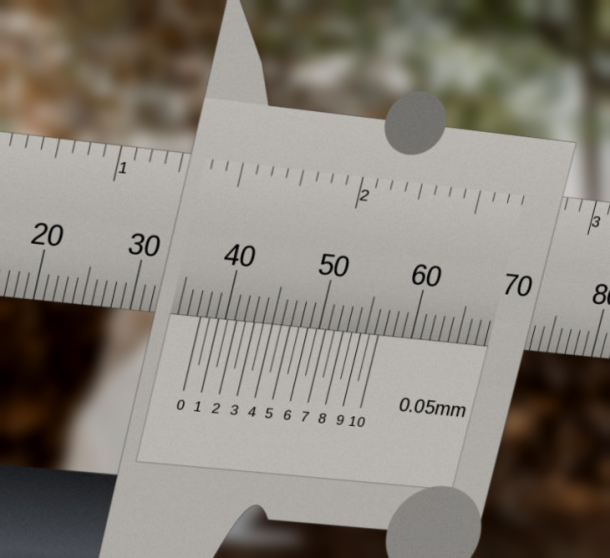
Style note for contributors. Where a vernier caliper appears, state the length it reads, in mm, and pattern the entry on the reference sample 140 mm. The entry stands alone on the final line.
37.4 mm
